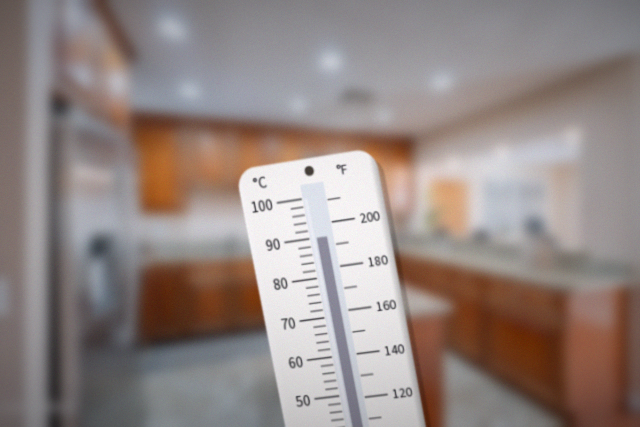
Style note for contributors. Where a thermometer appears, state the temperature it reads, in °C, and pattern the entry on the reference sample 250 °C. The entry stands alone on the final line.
90 °C
